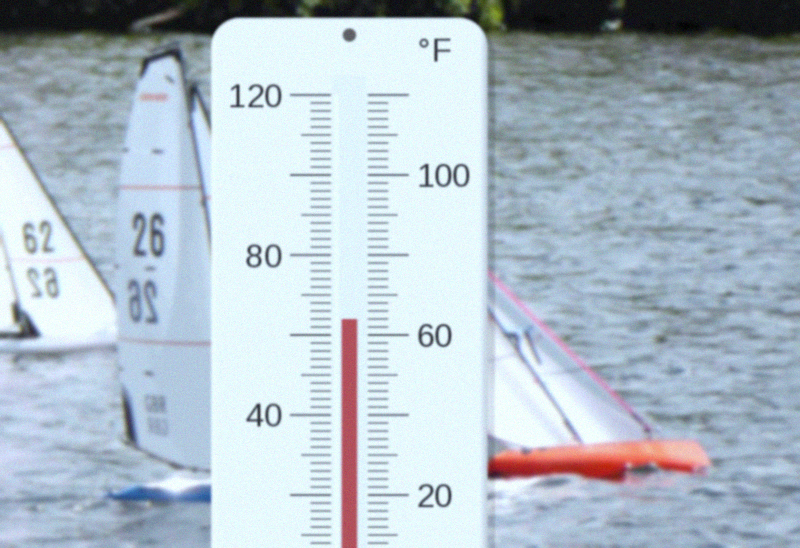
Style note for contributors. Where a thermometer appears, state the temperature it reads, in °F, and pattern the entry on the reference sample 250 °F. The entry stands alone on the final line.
64 °F
